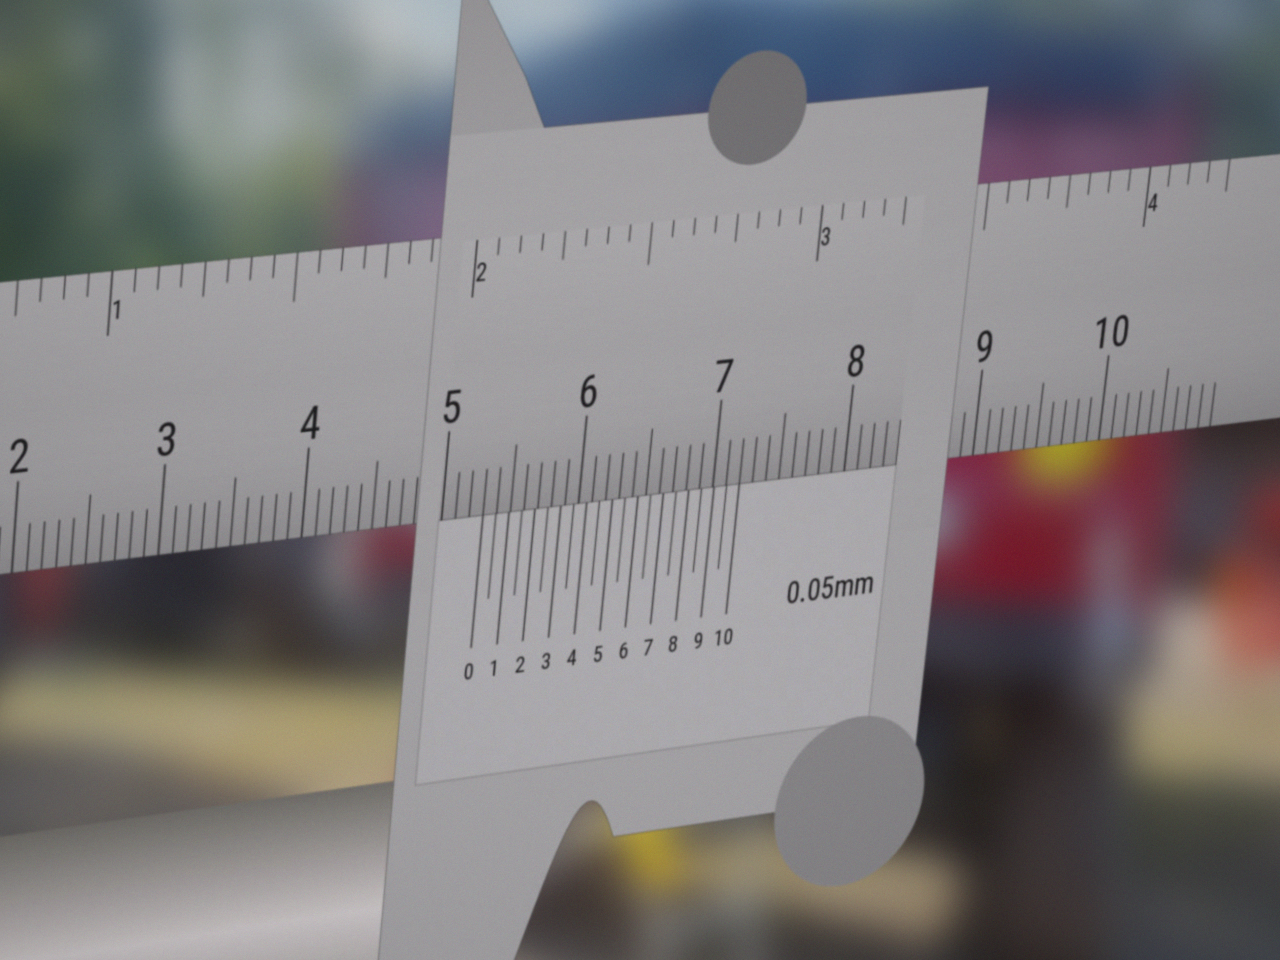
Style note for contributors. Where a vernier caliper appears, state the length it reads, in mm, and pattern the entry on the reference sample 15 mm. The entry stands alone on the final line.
53.0 mm
